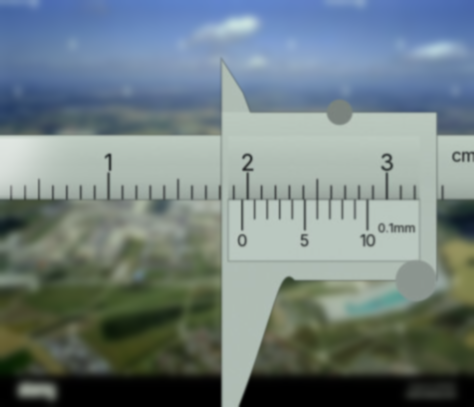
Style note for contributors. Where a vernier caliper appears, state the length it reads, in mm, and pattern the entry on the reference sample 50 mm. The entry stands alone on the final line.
19.6 mm
